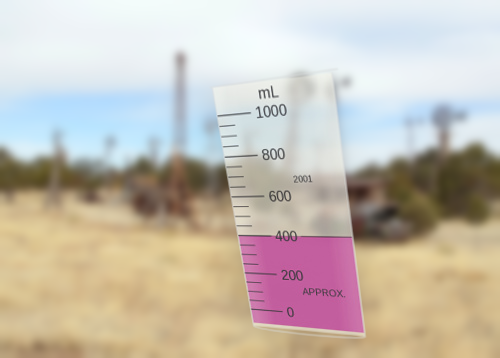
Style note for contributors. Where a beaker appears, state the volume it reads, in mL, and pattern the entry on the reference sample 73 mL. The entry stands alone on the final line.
400 mL
